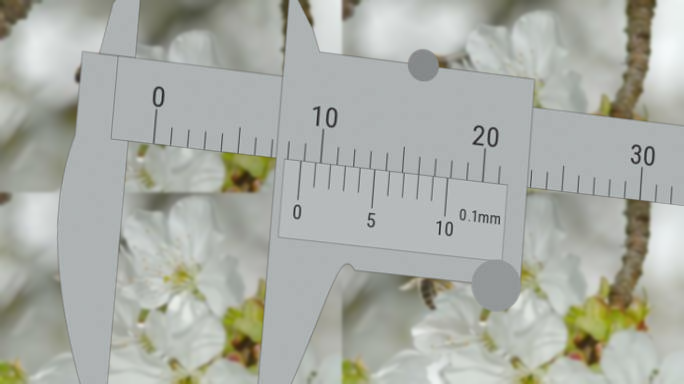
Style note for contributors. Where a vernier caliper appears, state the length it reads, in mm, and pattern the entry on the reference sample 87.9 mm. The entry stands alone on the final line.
8.8 mm
